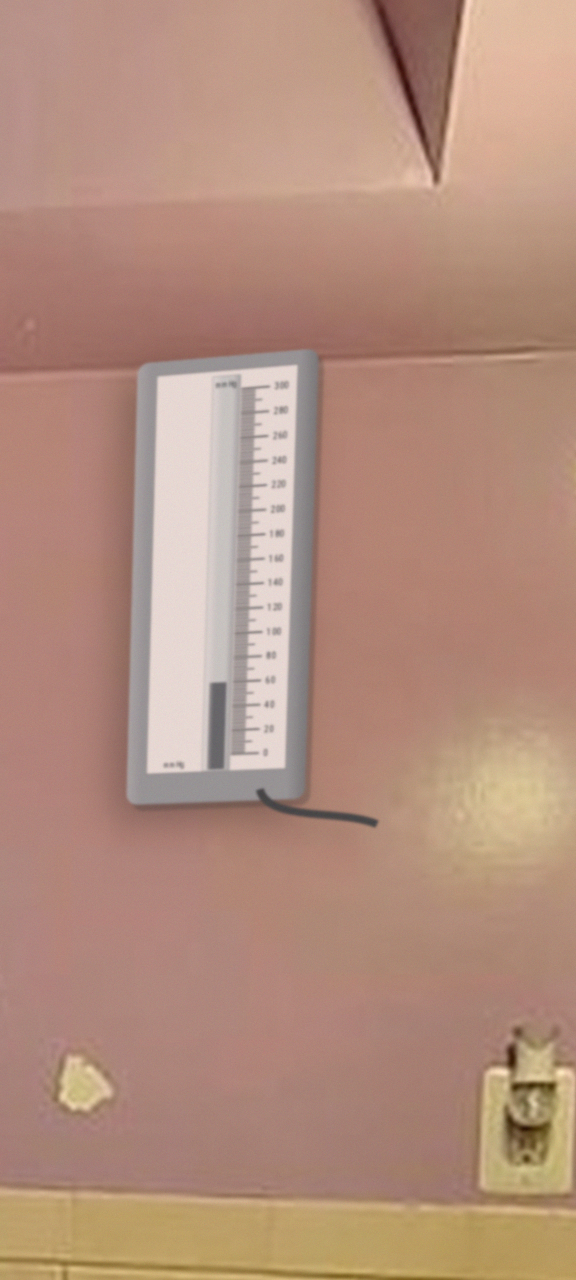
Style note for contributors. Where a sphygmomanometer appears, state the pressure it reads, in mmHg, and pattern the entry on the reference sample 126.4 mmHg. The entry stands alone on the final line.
60 mmHg
